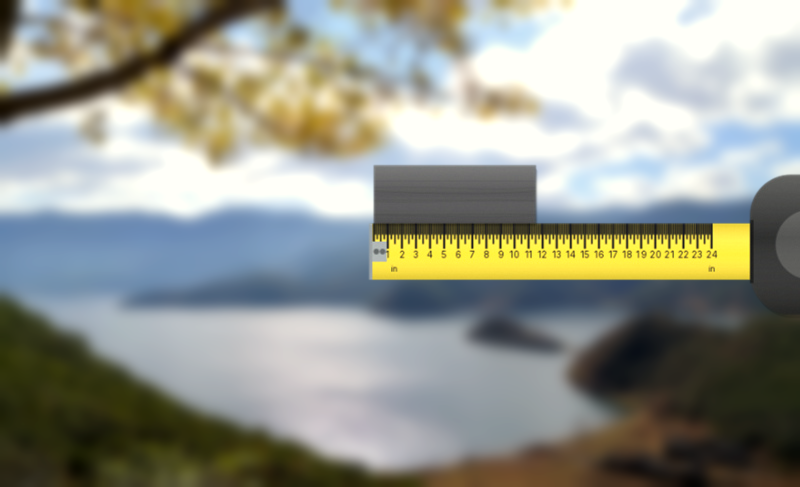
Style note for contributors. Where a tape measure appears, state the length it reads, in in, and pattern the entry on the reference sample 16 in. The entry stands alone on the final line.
11.5 in
